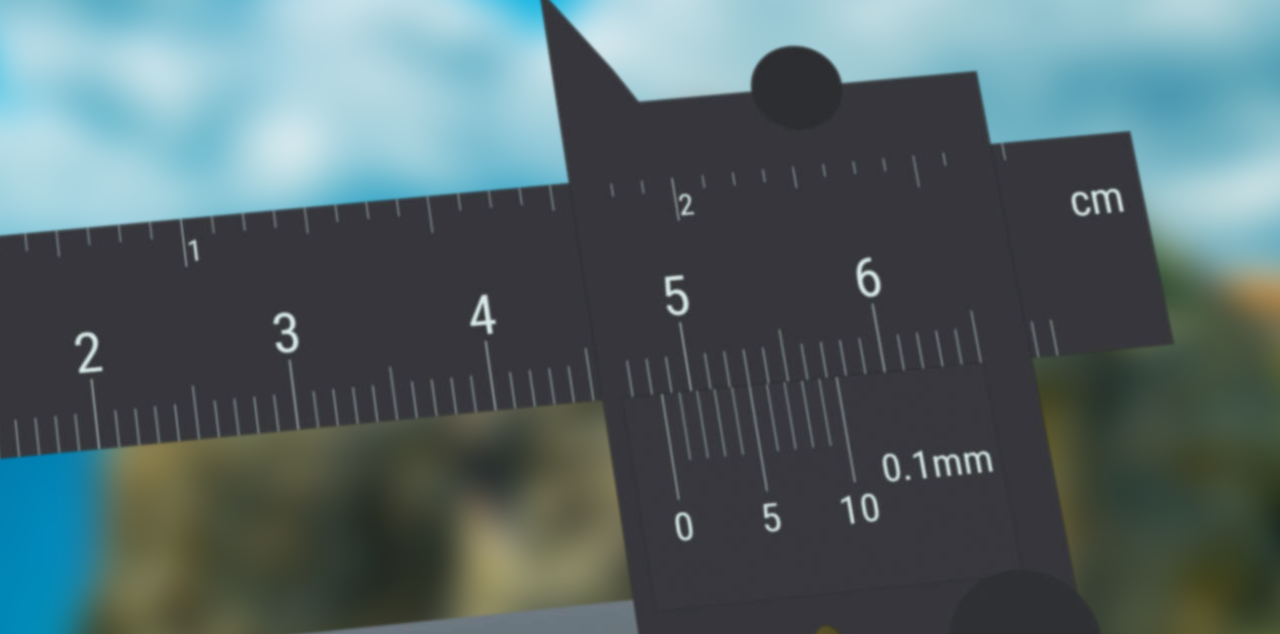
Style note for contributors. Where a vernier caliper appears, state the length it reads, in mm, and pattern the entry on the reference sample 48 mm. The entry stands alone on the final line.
48.5 mm
